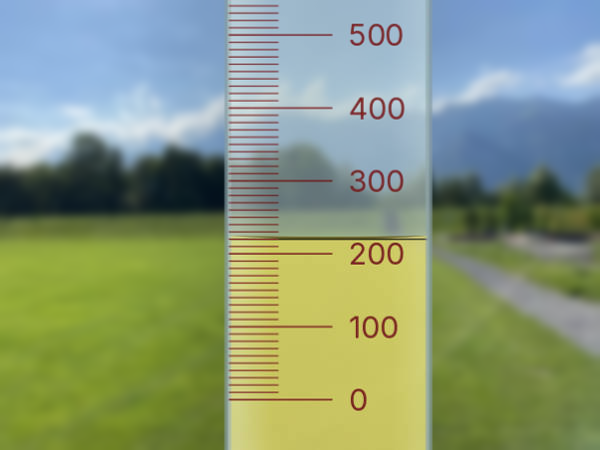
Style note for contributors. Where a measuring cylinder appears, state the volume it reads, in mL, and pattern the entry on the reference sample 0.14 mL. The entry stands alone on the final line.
220 mL
